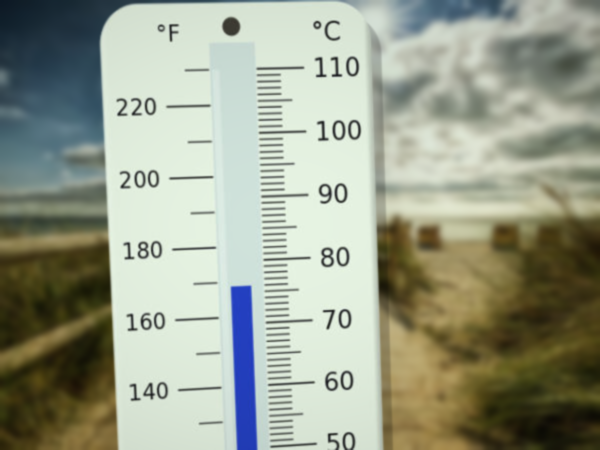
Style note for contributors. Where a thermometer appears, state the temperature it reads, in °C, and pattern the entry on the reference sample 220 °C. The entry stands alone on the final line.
76 °C
